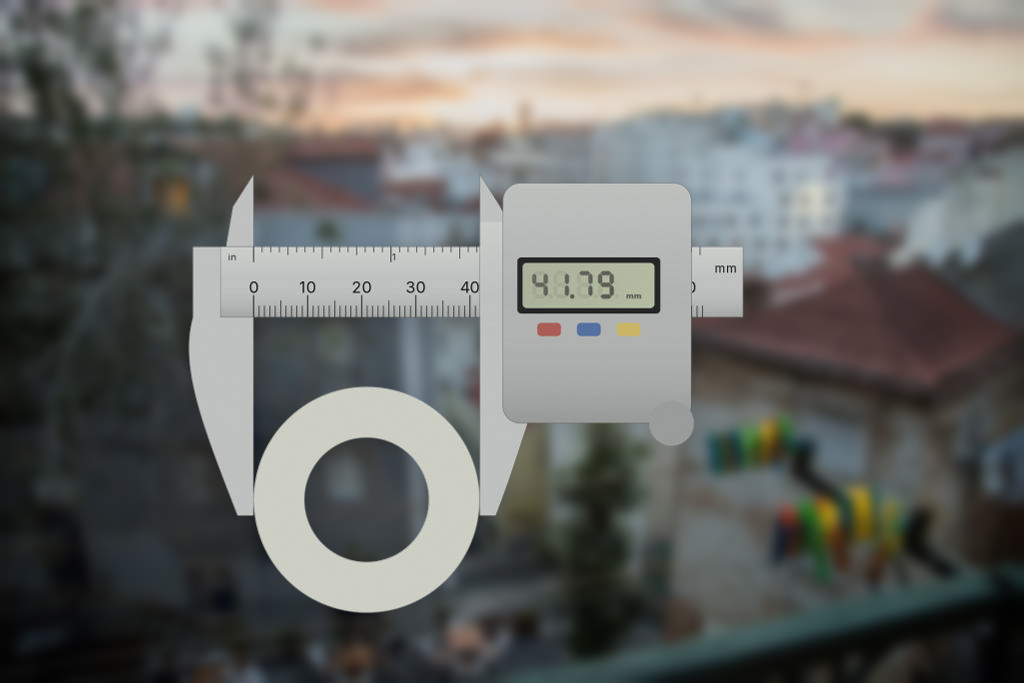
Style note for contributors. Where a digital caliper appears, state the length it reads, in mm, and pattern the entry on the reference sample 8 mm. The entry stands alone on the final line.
41.79 mm
